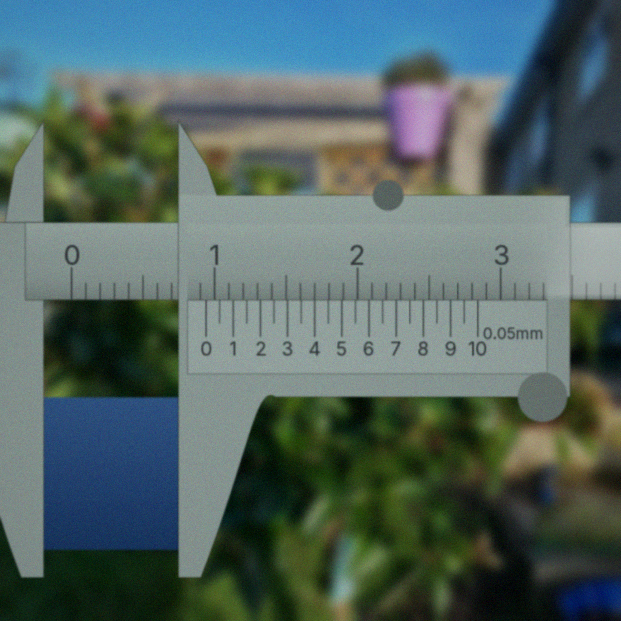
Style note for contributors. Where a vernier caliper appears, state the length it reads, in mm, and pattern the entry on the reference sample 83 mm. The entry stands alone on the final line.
9.4 mm
